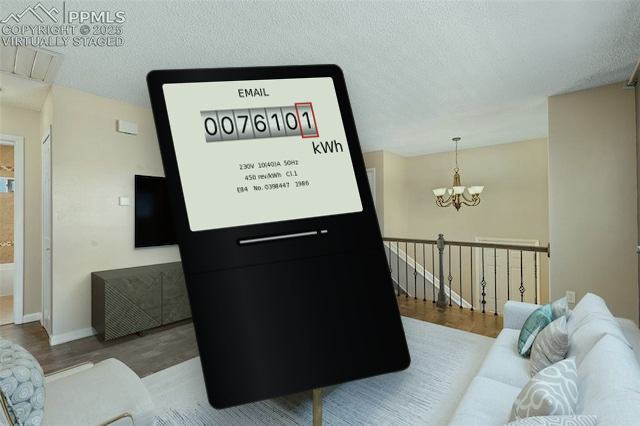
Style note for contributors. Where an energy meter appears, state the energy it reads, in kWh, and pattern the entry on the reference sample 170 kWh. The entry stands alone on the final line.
7610.1 kWh
